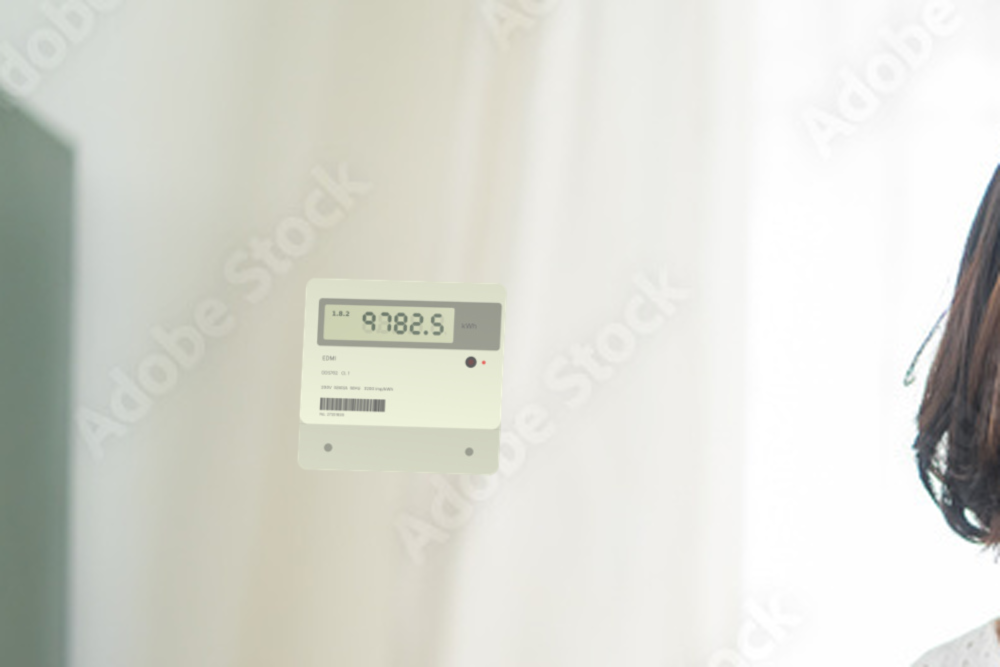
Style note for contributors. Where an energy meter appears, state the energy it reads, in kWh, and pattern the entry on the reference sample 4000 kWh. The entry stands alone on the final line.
9782.5 kWh
